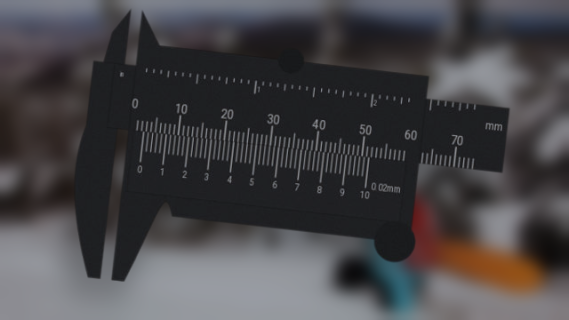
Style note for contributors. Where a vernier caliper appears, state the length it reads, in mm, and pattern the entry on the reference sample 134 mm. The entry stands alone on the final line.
2.5 mm
